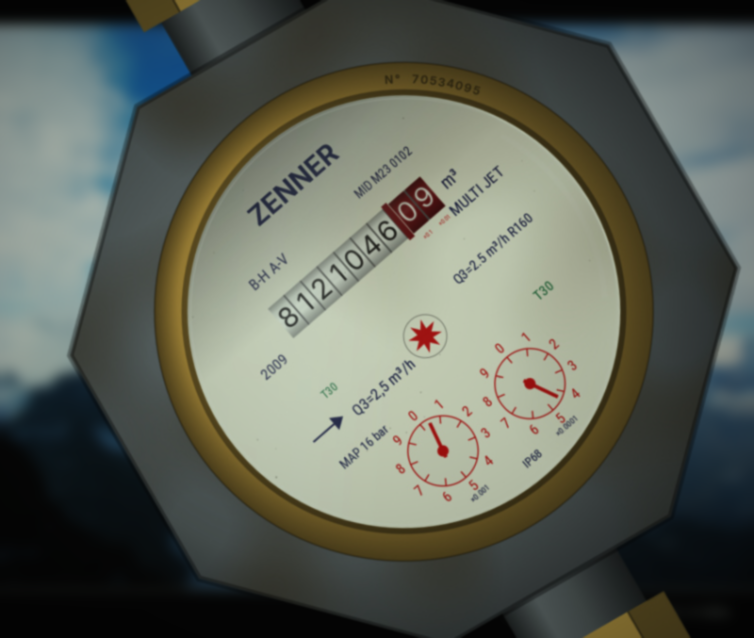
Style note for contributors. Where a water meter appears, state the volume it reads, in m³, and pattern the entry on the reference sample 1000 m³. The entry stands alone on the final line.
8121046.0904 m³
